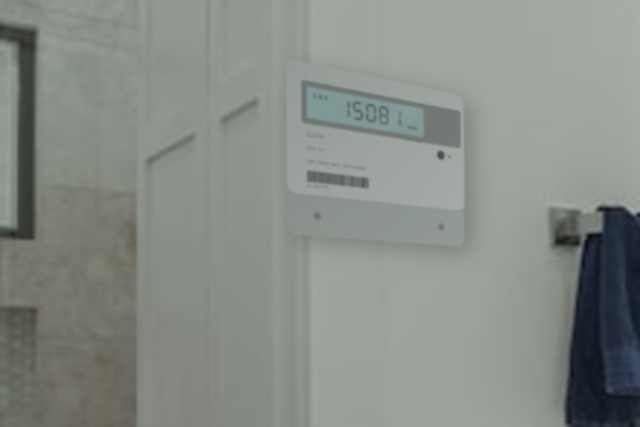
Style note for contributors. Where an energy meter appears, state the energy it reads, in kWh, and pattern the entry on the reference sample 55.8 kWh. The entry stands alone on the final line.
15081 kWh
